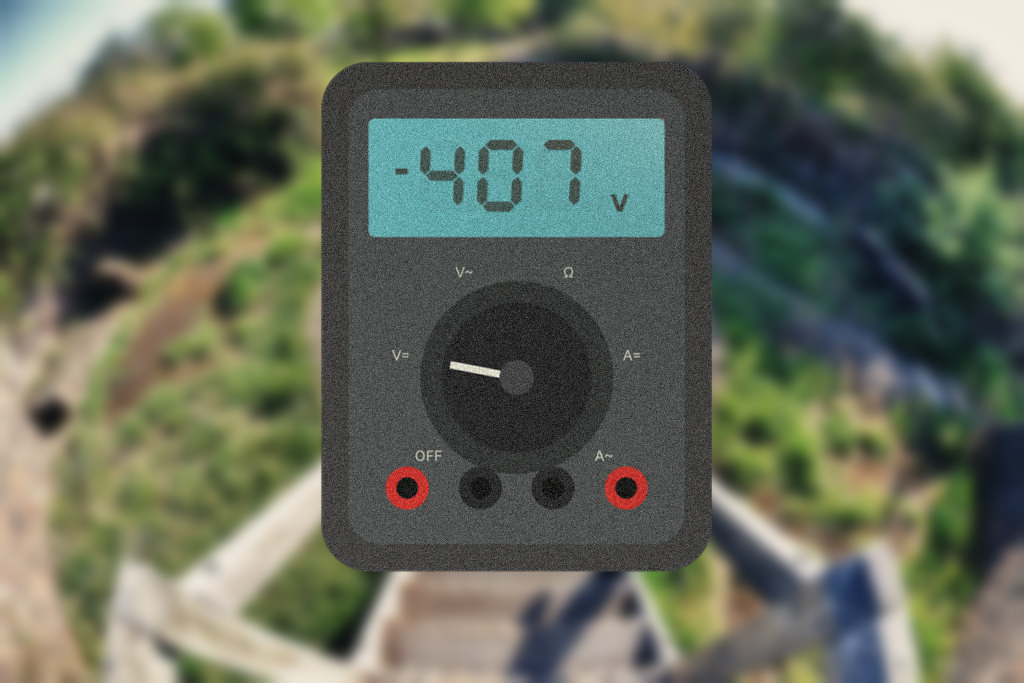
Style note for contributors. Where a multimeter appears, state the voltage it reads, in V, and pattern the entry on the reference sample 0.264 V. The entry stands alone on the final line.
-407 V
